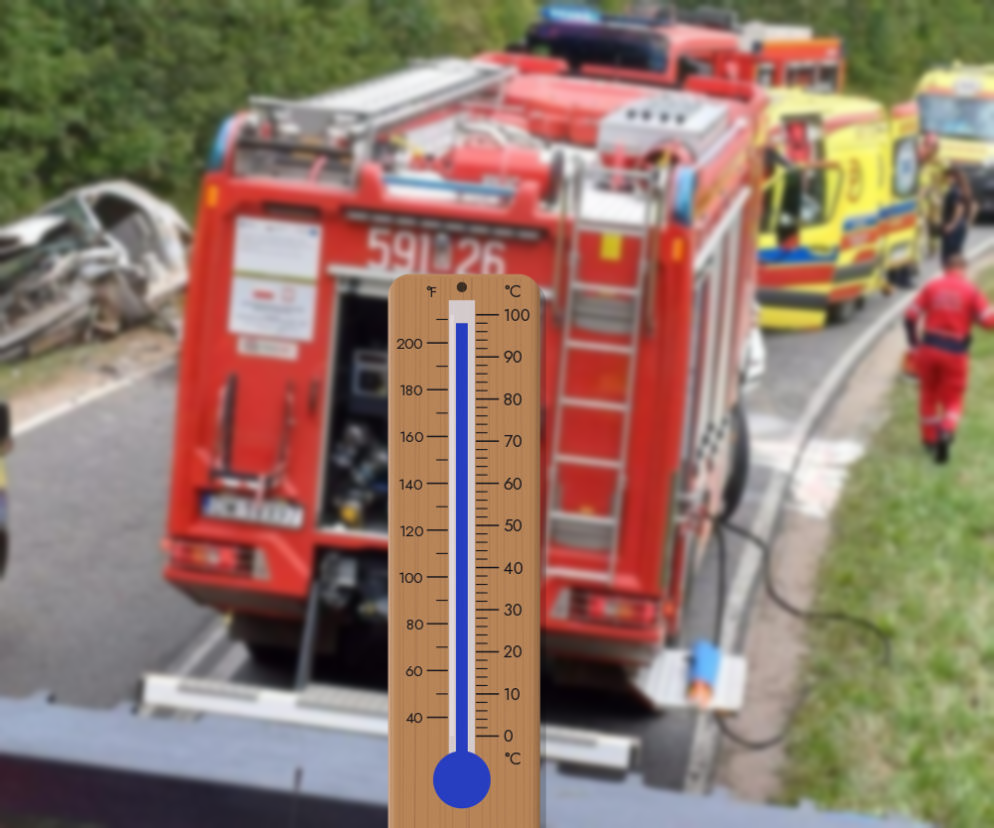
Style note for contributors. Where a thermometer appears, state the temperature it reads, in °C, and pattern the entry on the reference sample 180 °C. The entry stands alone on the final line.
98 °C
